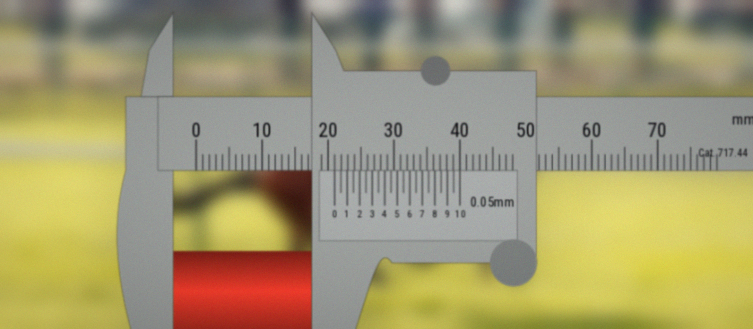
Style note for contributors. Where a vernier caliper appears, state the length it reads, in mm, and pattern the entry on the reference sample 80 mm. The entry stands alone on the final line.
21.0 mm
